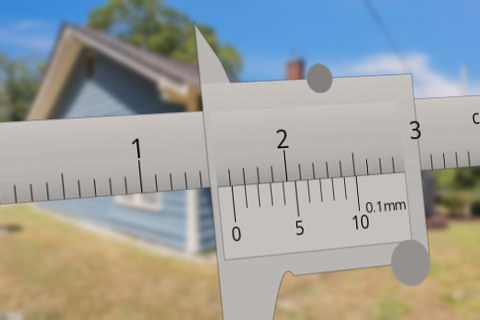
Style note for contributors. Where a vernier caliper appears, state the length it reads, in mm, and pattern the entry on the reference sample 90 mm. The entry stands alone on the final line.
16.1 mm
